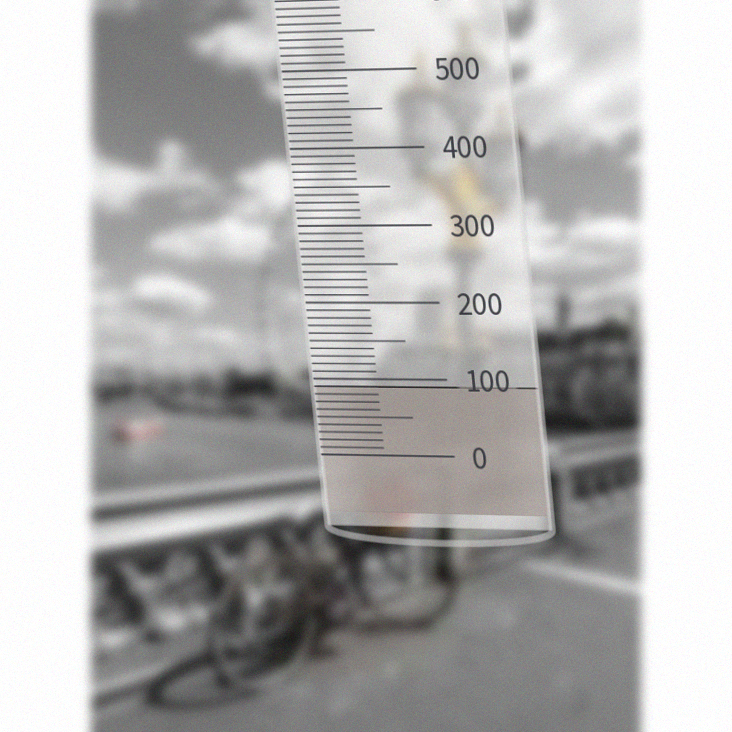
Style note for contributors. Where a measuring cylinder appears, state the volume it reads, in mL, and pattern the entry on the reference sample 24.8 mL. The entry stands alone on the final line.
90 mL
